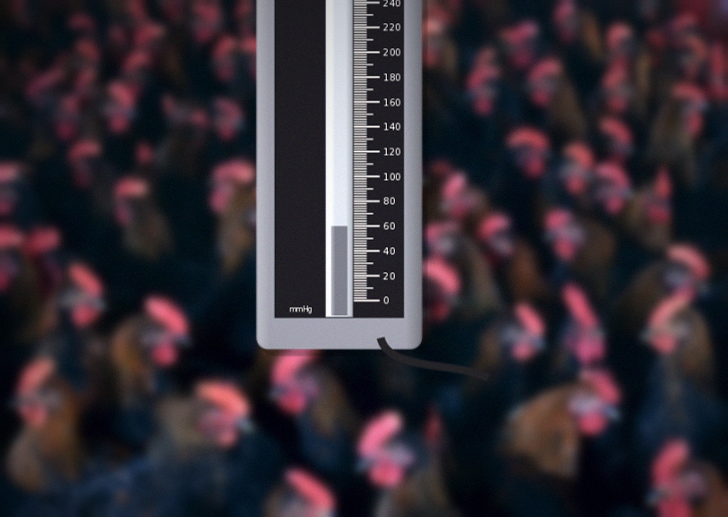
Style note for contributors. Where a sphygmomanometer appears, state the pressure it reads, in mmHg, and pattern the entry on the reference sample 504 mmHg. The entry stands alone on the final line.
60 mmHg
